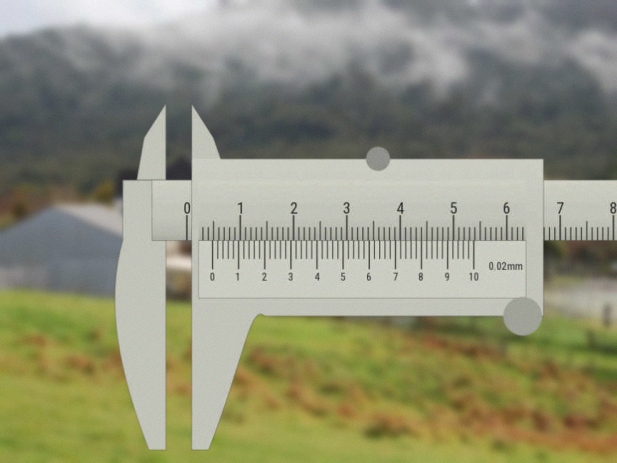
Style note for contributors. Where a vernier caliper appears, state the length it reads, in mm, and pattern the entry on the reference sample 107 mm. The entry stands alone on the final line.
4.8 mm
